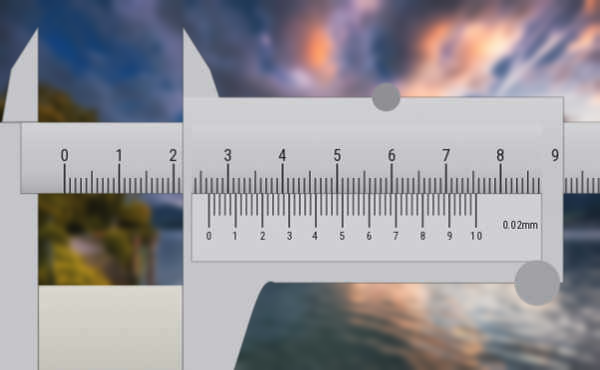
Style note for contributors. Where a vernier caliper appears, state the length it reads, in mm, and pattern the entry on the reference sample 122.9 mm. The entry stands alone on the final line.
26.5 mm
